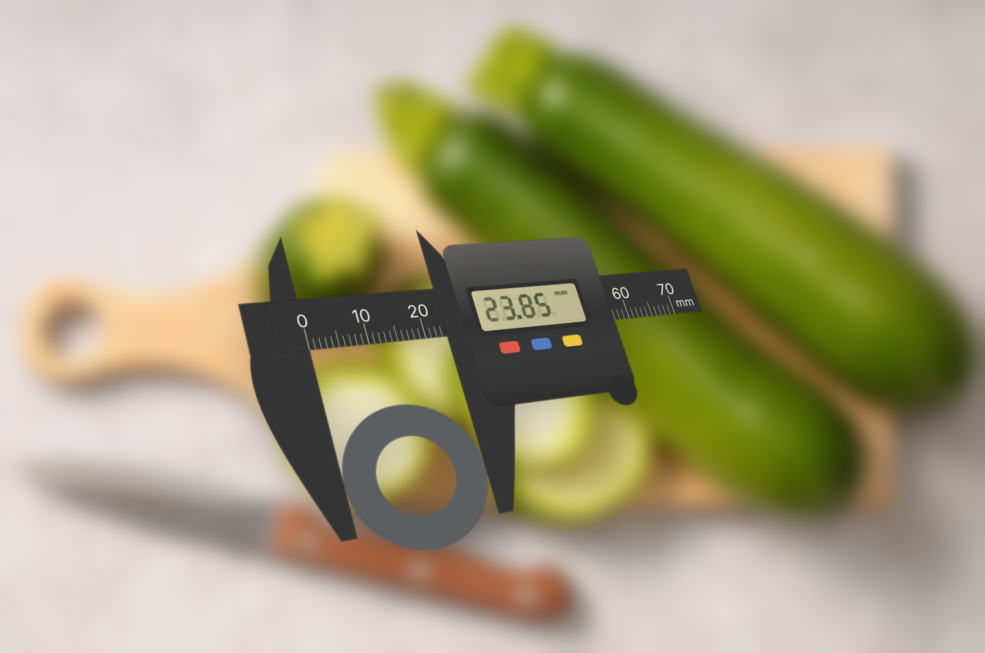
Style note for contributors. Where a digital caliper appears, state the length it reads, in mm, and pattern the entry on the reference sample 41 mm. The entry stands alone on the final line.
23.85 mm
